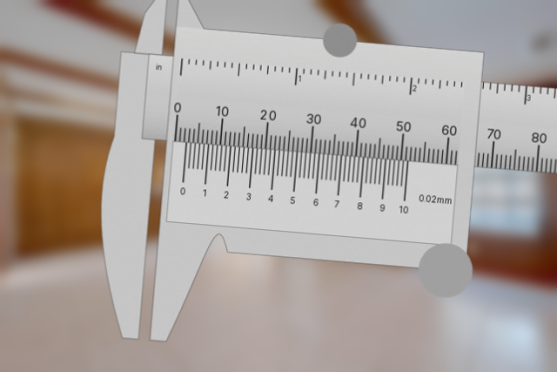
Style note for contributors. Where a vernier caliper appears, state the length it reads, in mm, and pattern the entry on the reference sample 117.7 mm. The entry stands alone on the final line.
2.5 mm
